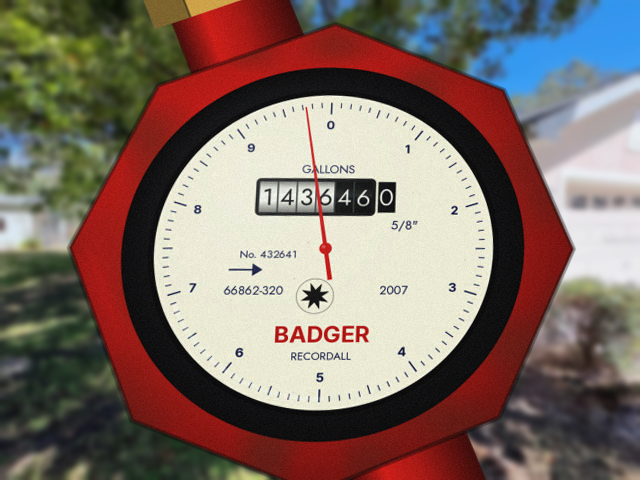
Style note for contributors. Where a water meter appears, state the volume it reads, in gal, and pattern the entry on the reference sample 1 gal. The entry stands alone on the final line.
1436459.7 gal
